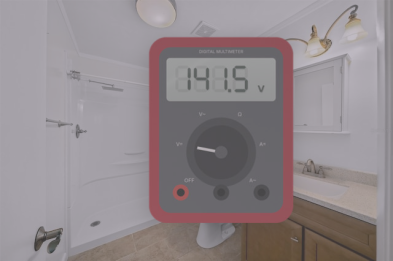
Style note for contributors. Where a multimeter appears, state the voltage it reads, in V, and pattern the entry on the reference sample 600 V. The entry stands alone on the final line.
141.5 V
